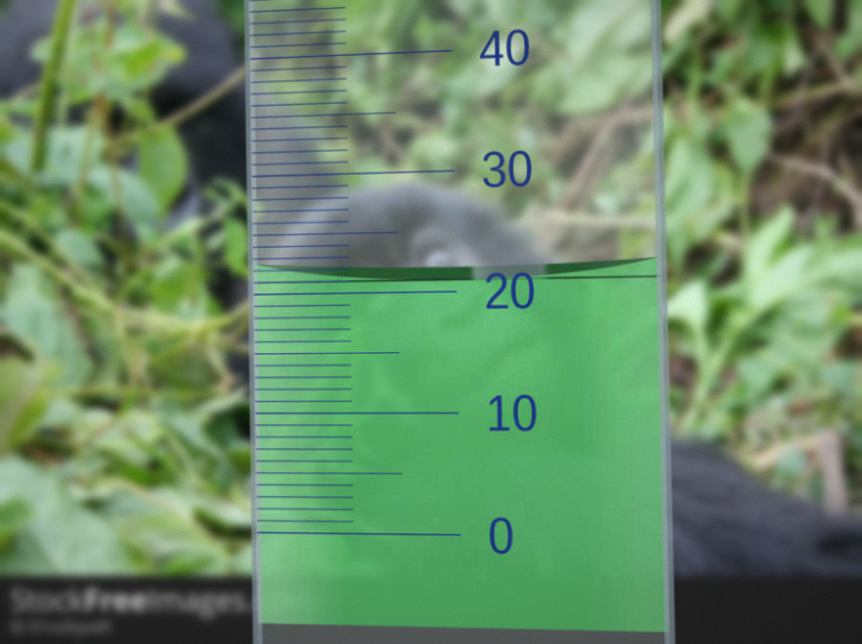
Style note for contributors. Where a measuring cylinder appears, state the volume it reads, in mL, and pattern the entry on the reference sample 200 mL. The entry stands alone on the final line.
21 mL
